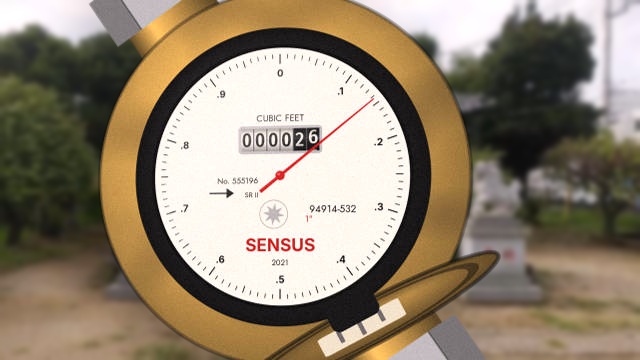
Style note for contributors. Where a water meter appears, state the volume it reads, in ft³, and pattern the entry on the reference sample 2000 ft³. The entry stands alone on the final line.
26.14 ft³
